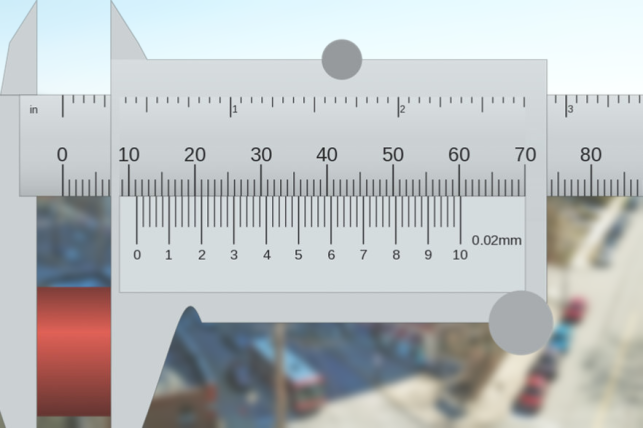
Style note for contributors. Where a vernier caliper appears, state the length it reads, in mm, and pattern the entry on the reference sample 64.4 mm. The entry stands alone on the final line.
11.2 mm
